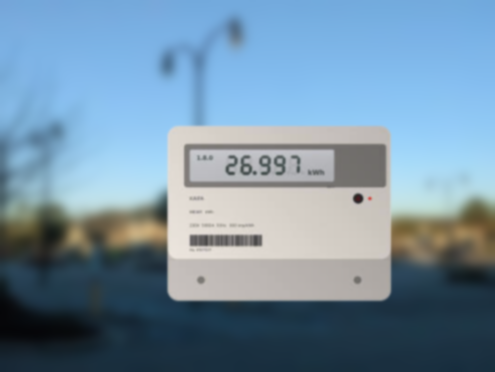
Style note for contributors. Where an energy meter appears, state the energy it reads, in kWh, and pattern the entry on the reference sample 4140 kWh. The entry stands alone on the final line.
26.997 kWh
